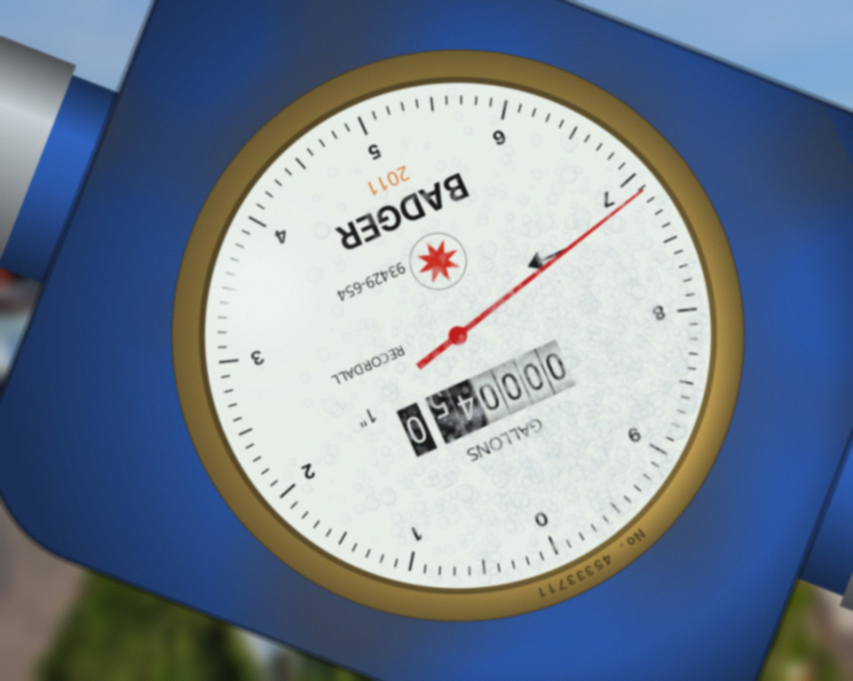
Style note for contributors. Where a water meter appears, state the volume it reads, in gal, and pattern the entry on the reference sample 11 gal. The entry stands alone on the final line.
447.1 gal
